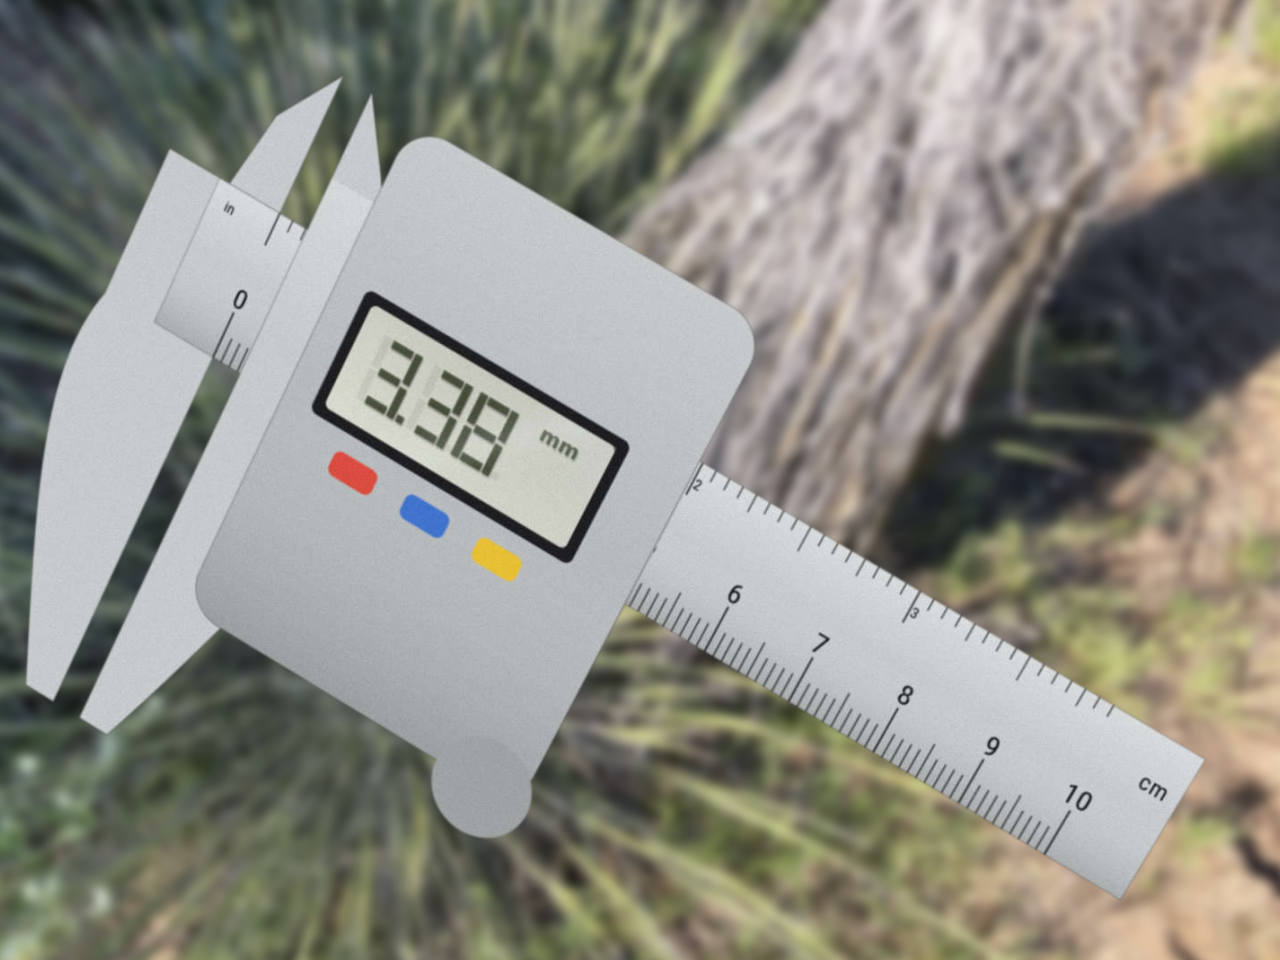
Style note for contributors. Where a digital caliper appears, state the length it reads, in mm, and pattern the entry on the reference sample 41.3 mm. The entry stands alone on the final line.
3.38 mm
